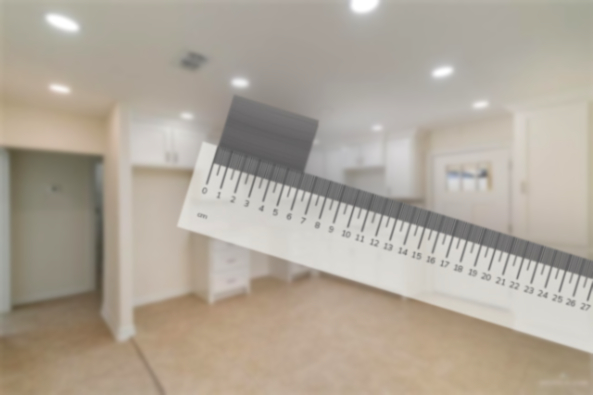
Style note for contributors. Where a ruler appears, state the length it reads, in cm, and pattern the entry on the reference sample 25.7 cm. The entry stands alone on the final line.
6 cm
